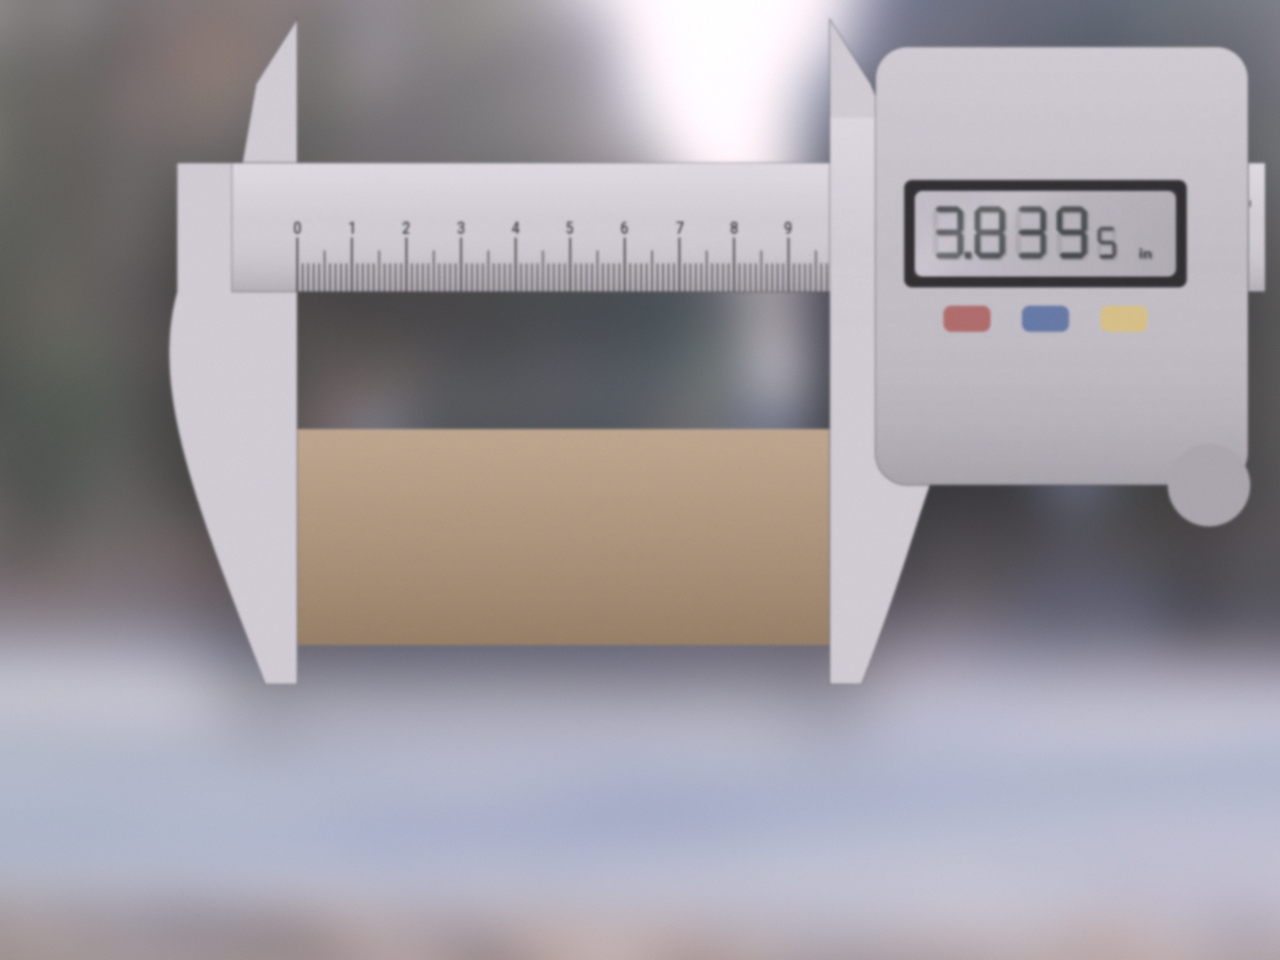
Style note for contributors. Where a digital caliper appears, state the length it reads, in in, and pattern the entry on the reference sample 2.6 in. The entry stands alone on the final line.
3.8395 in
